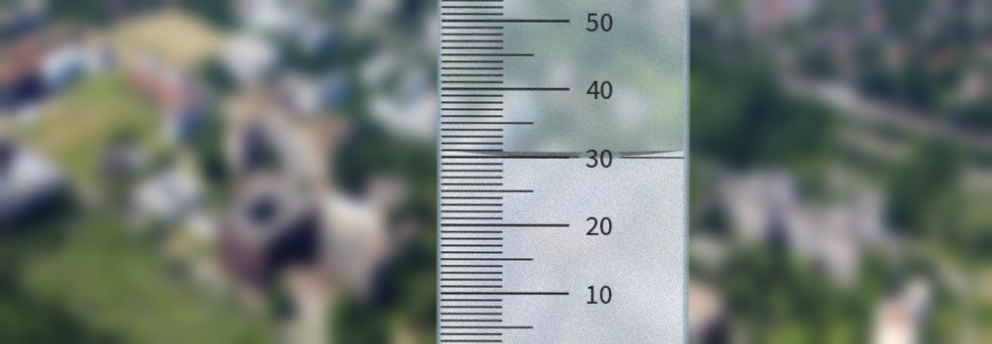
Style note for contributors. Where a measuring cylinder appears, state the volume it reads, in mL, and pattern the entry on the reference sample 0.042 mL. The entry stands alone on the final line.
30 mL
